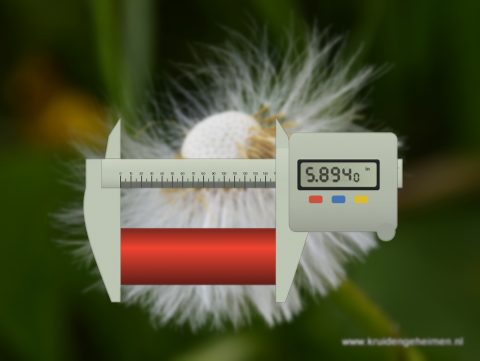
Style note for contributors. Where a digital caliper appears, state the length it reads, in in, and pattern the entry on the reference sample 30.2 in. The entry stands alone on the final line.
5.8940 in
